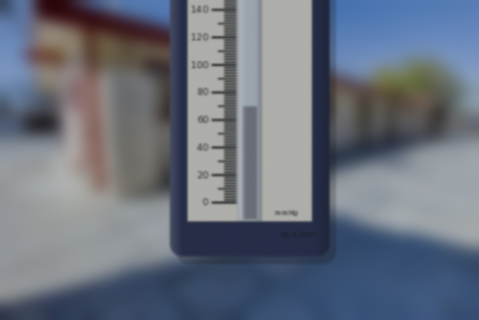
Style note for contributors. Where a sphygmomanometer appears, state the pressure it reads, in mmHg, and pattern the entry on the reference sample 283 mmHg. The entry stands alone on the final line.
70 mmHg
